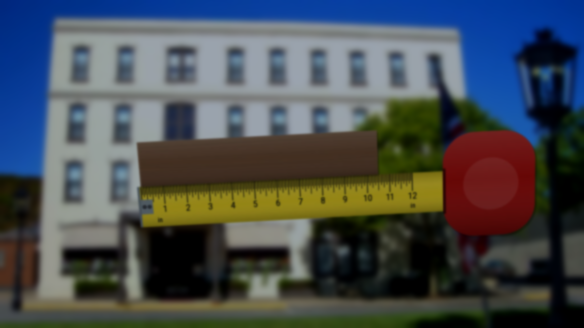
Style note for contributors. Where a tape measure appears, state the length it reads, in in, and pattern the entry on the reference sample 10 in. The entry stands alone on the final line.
10.5 in
